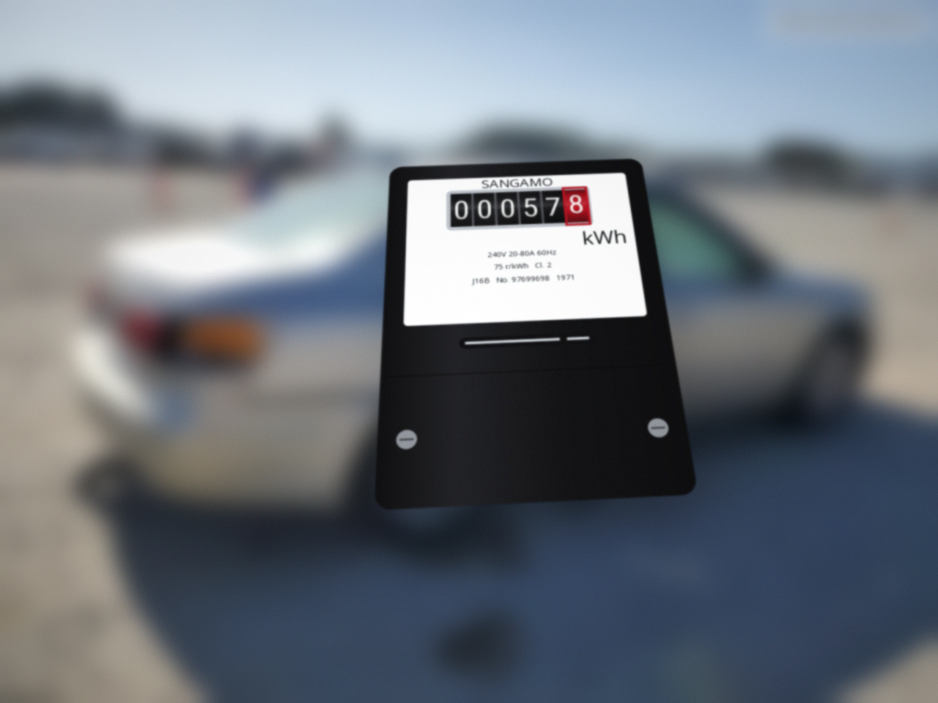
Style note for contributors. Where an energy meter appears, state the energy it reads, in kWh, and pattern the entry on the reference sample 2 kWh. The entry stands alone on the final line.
57.8 kWh
